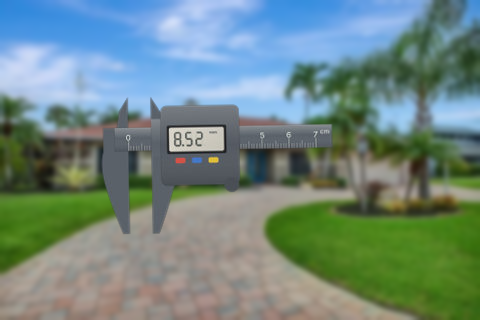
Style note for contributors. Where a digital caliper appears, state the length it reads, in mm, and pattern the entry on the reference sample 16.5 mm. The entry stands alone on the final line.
8.52 mm
